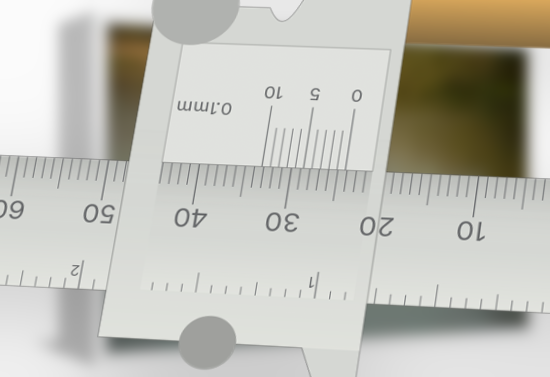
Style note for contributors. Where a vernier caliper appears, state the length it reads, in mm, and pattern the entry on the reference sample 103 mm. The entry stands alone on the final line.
24.2 mm
